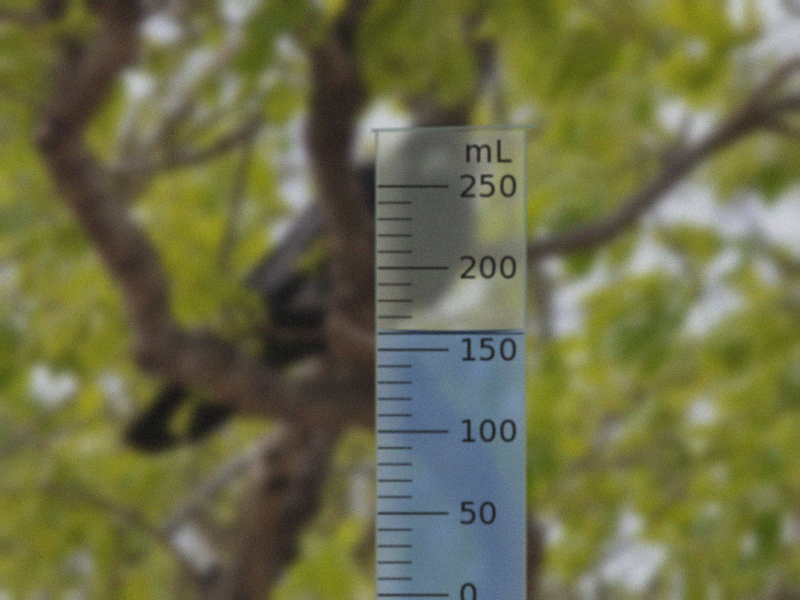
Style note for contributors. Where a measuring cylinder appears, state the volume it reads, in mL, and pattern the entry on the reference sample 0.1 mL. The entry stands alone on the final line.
160 mL
